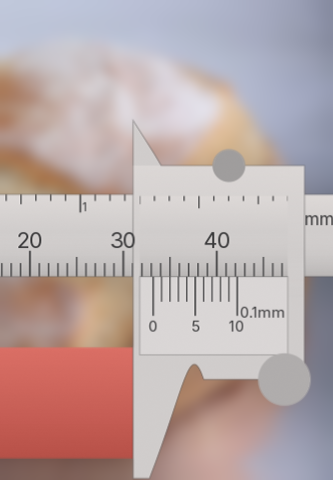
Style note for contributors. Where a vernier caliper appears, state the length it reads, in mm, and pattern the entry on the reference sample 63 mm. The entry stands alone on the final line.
33.2 mm
